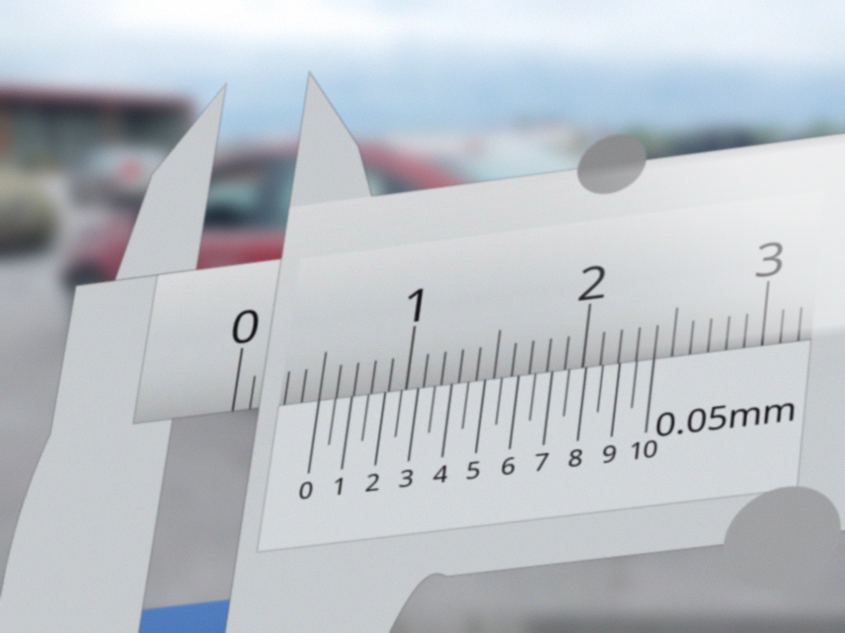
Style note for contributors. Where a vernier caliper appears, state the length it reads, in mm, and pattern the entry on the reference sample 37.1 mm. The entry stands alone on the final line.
5.0 mm
